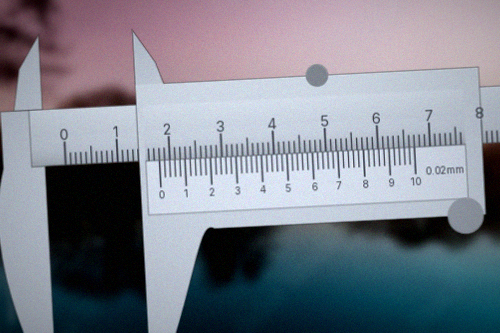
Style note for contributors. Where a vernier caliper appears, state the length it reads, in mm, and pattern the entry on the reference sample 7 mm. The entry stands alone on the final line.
18.0 mm
